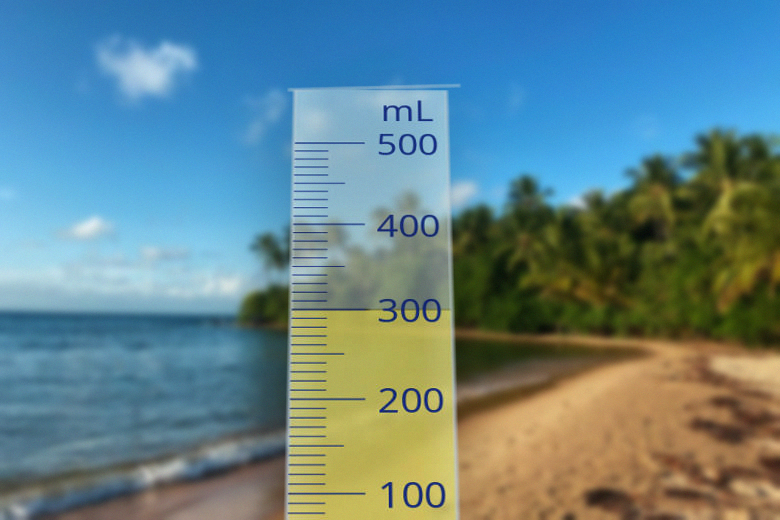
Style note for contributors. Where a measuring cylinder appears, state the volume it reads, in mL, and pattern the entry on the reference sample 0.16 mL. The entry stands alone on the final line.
300 mL
